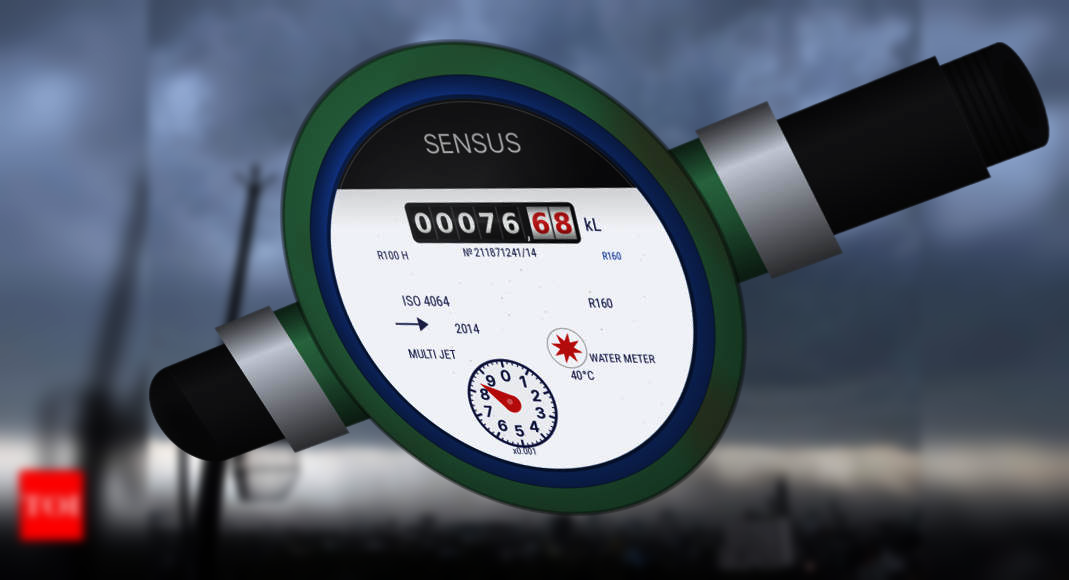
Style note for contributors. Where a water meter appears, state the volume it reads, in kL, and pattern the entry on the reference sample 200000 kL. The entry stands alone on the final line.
76.688 kL
